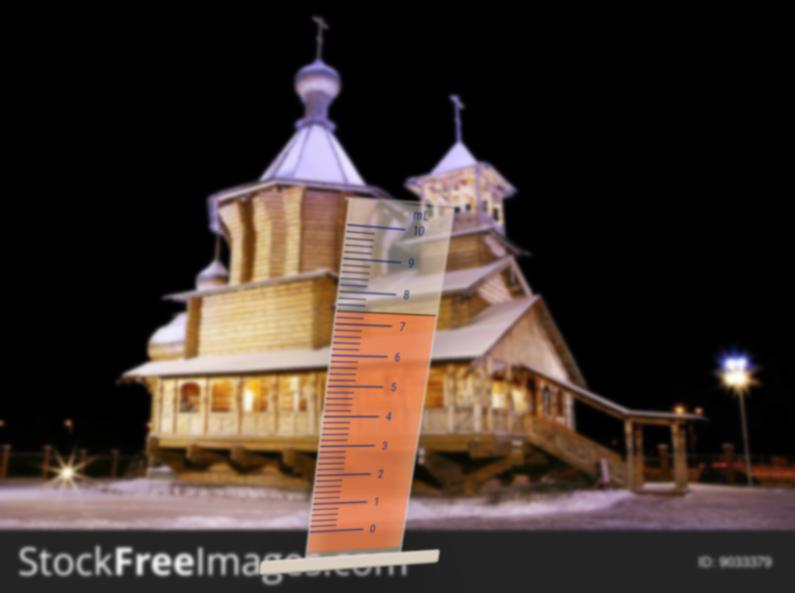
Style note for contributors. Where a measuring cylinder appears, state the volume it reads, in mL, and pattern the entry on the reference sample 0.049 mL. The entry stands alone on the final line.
7.4 mL
